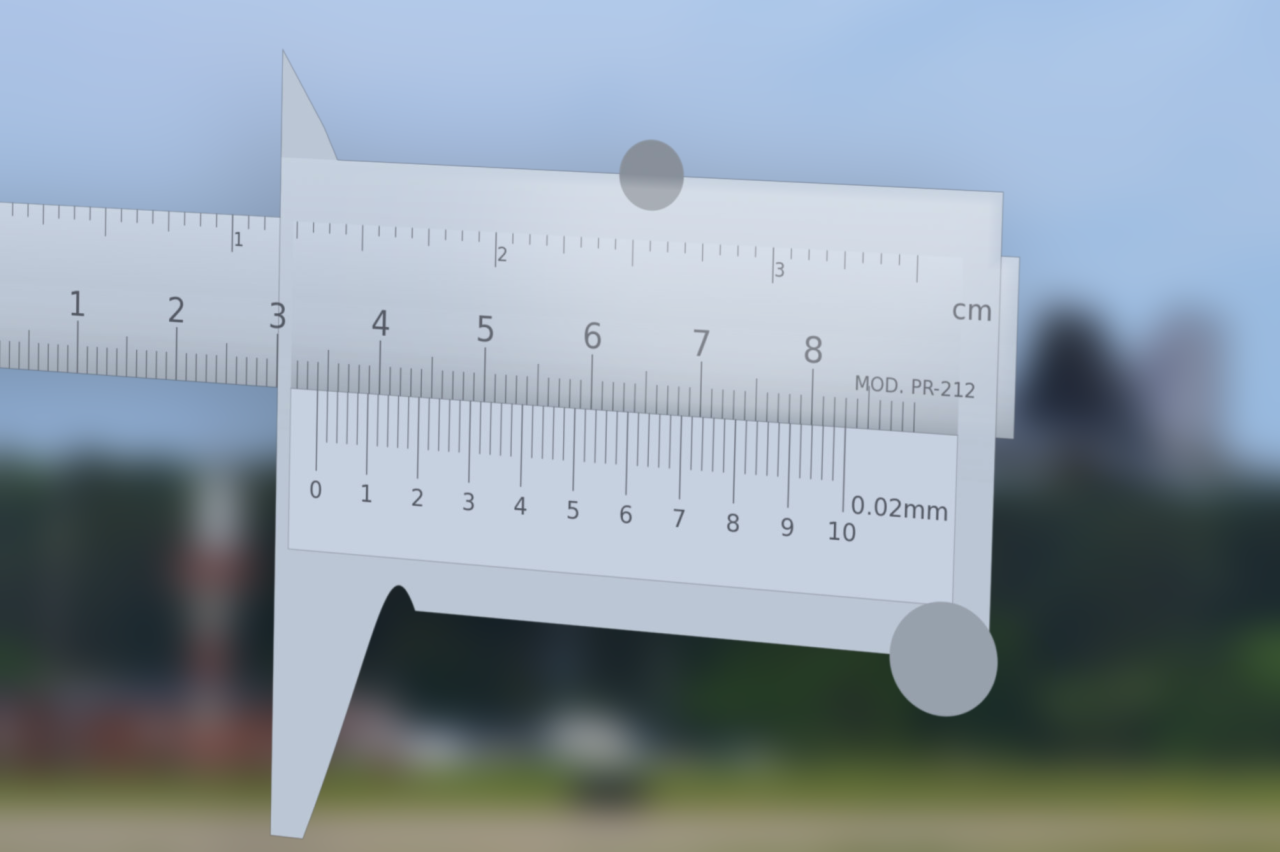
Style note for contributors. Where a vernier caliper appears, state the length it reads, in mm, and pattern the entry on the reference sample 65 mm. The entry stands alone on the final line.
34.0 mm
